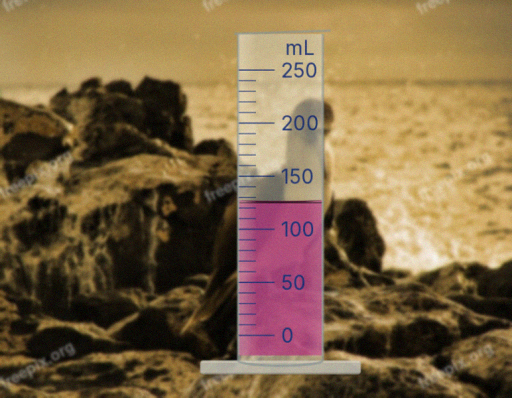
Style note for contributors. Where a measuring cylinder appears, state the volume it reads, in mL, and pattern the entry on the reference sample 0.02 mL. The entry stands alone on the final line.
125 mL
